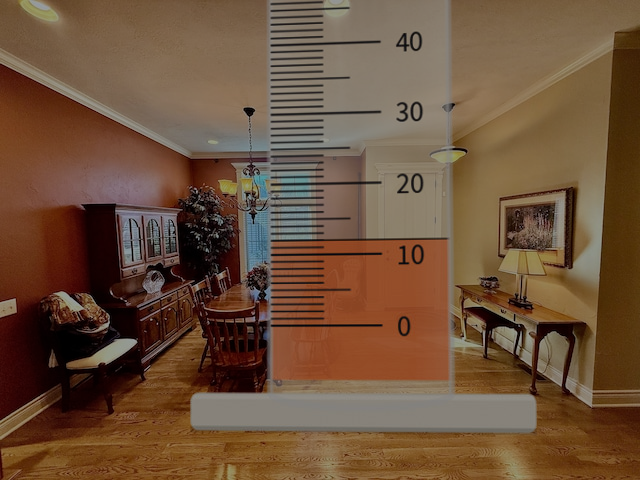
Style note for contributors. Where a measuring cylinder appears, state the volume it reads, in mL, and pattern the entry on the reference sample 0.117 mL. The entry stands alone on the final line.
12 mL
